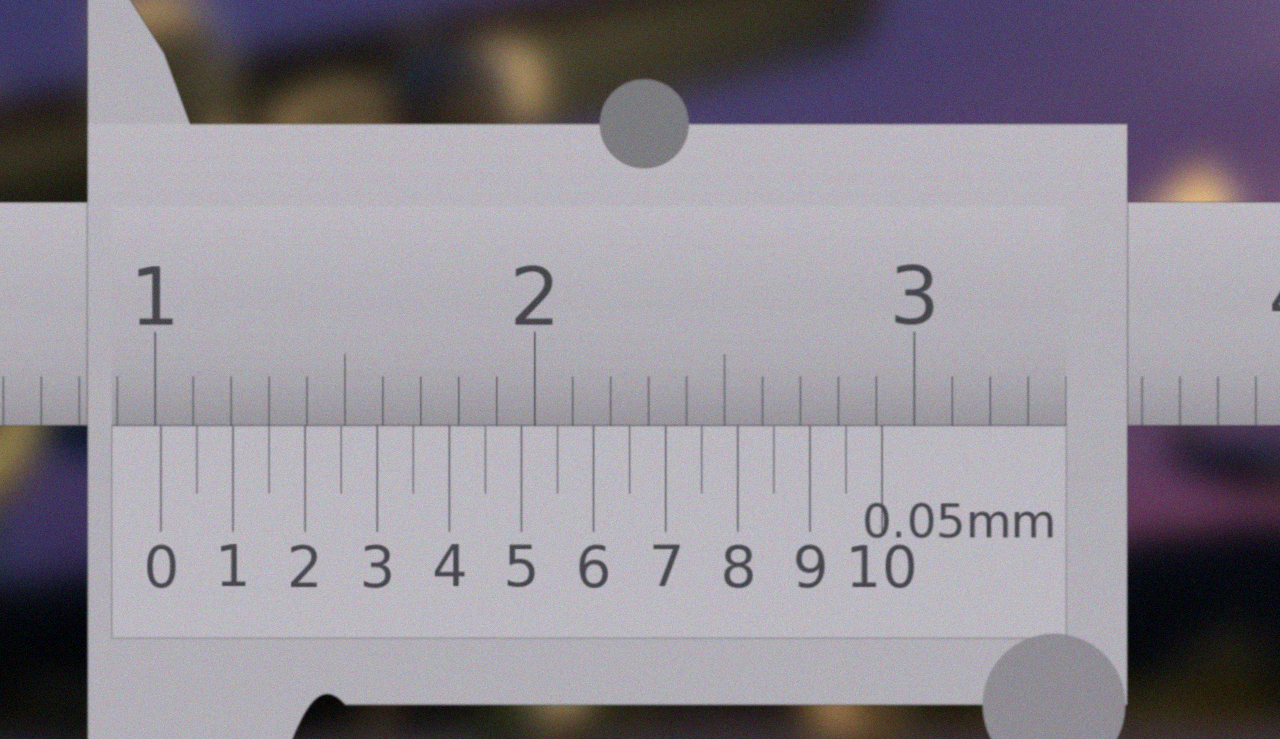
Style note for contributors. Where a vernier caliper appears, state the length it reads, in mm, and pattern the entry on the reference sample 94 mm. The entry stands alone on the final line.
10.15 mm
